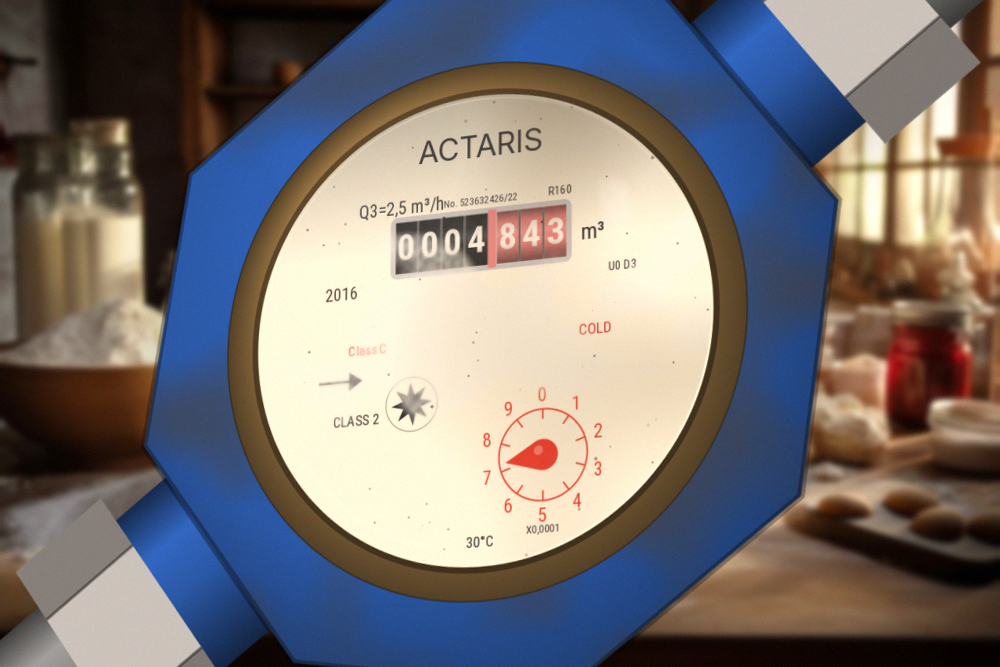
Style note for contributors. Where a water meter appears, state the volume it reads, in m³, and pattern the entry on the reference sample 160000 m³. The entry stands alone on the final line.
4.8437 m³
